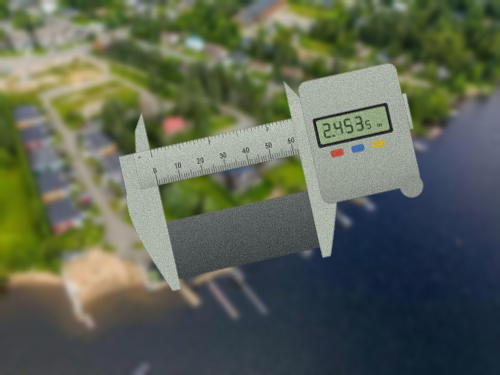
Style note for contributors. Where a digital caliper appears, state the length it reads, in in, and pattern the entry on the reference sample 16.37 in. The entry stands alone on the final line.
2.4535 in
